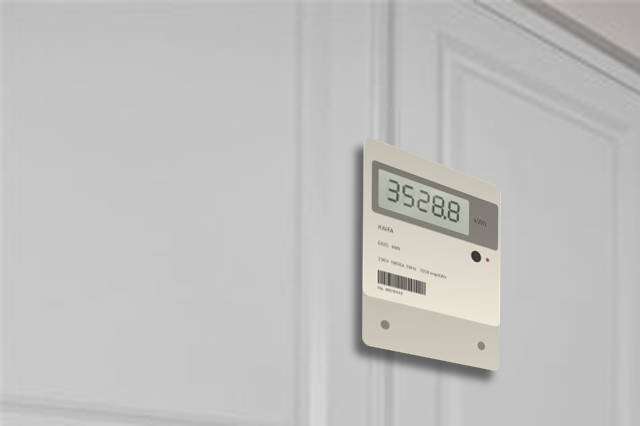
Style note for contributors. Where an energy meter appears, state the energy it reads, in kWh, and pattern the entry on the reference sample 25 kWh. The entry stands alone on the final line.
3528.8 kWh
